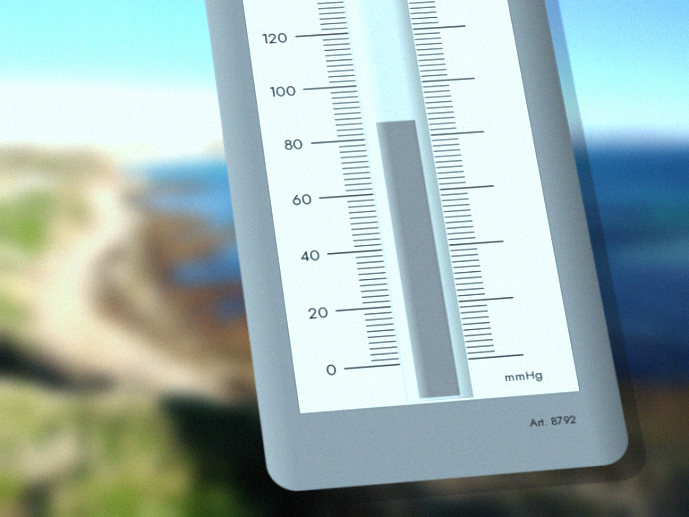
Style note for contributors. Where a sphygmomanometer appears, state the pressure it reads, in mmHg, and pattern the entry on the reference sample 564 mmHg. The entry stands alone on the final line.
86 mmHg
